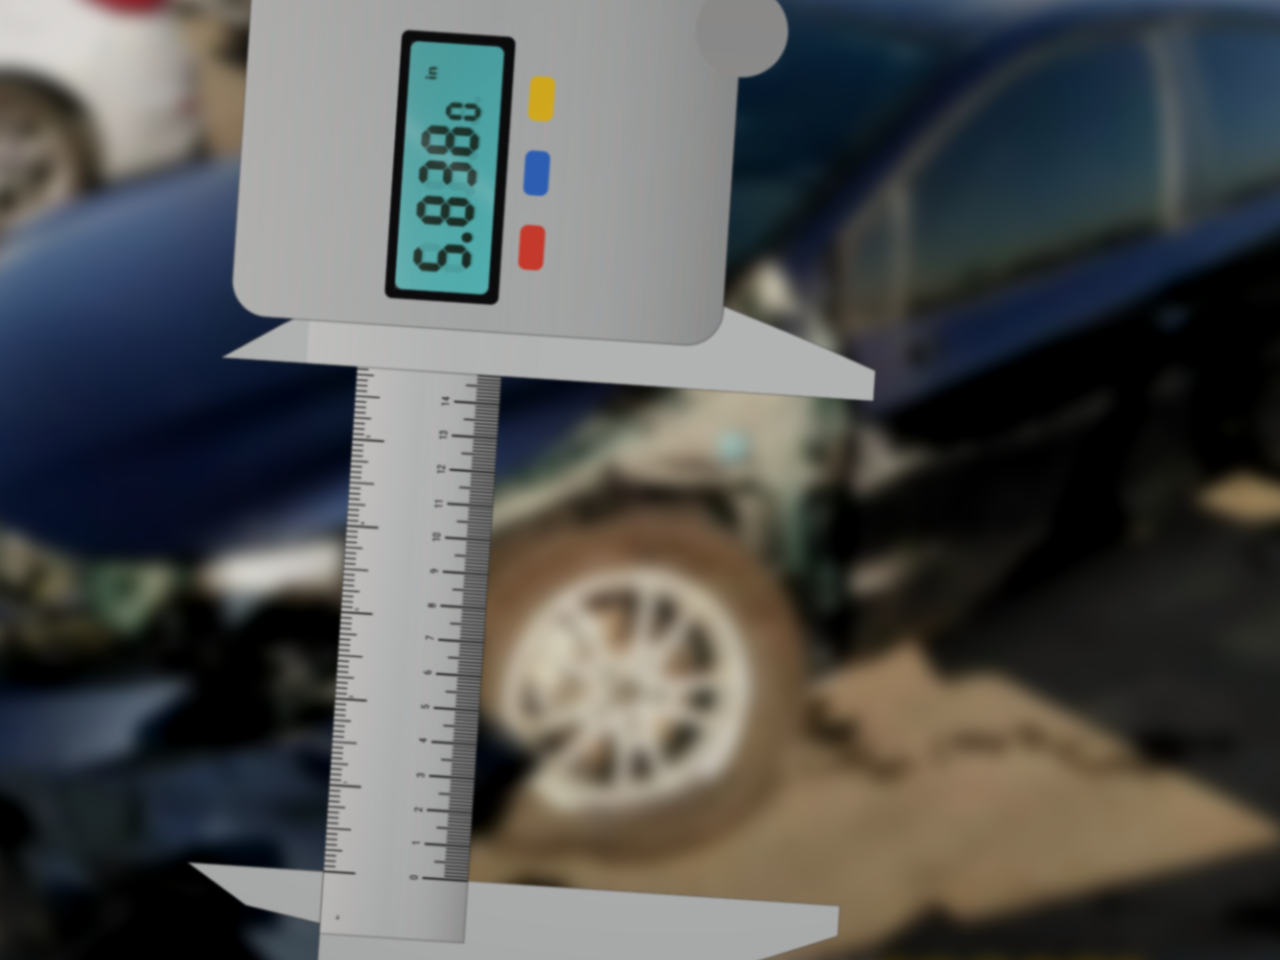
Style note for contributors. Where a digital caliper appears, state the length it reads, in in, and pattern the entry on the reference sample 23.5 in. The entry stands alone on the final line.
5.8380 in
